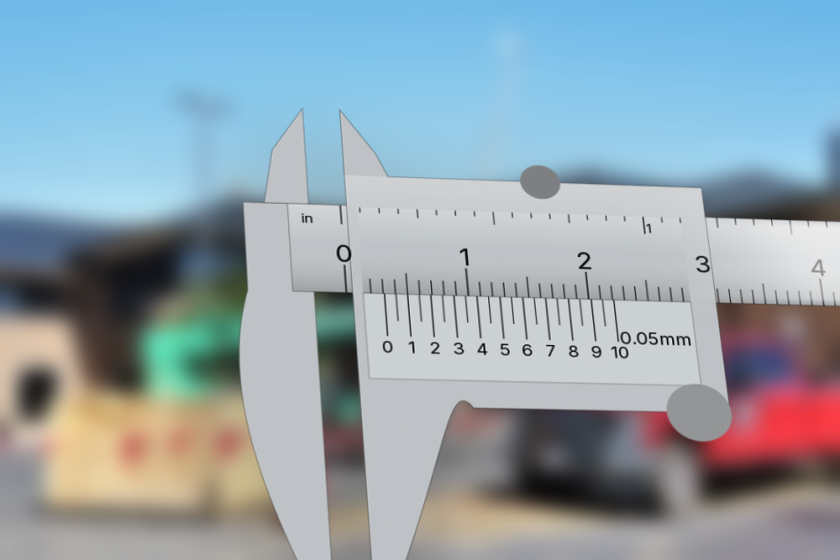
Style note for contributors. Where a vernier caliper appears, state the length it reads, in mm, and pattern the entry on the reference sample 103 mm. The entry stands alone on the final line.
3.1 mm
